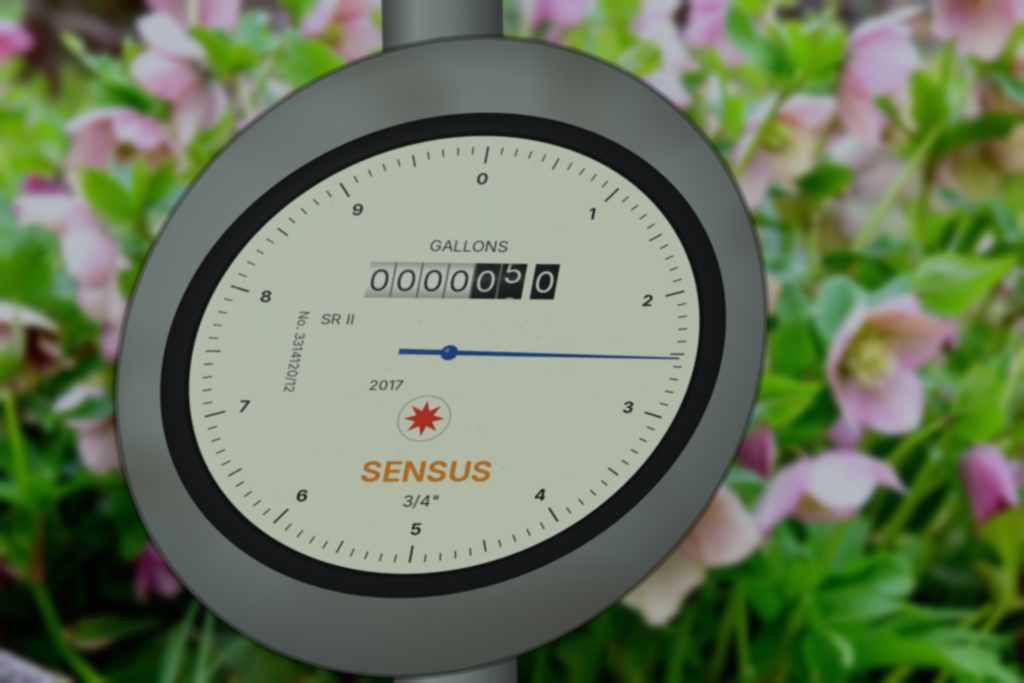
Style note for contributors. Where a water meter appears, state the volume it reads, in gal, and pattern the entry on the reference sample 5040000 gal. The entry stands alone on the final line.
52.5 gal
